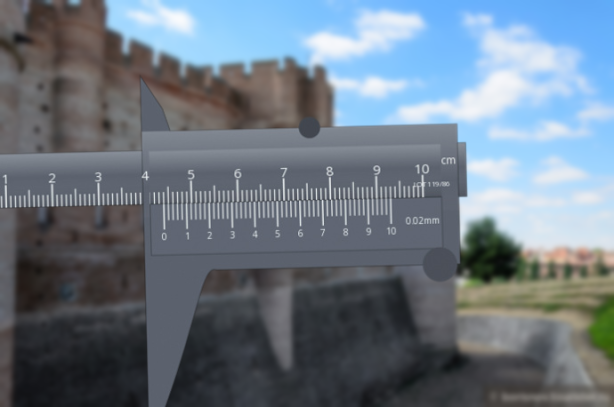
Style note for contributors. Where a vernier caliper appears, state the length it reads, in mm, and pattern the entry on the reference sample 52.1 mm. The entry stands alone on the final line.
44.0 mm
